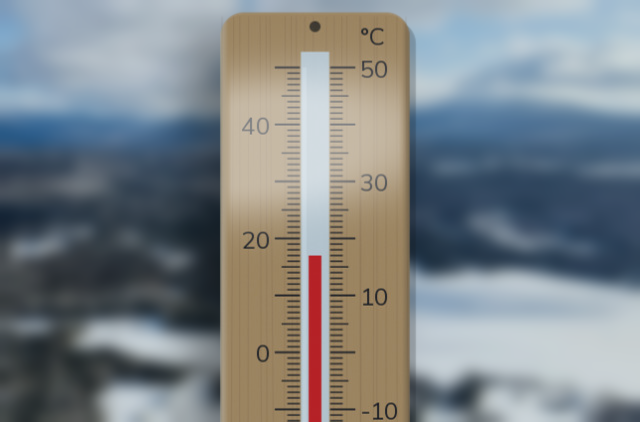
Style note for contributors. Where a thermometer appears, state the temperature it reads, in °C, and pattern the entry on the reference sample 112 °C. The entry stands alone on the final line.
17 °C
